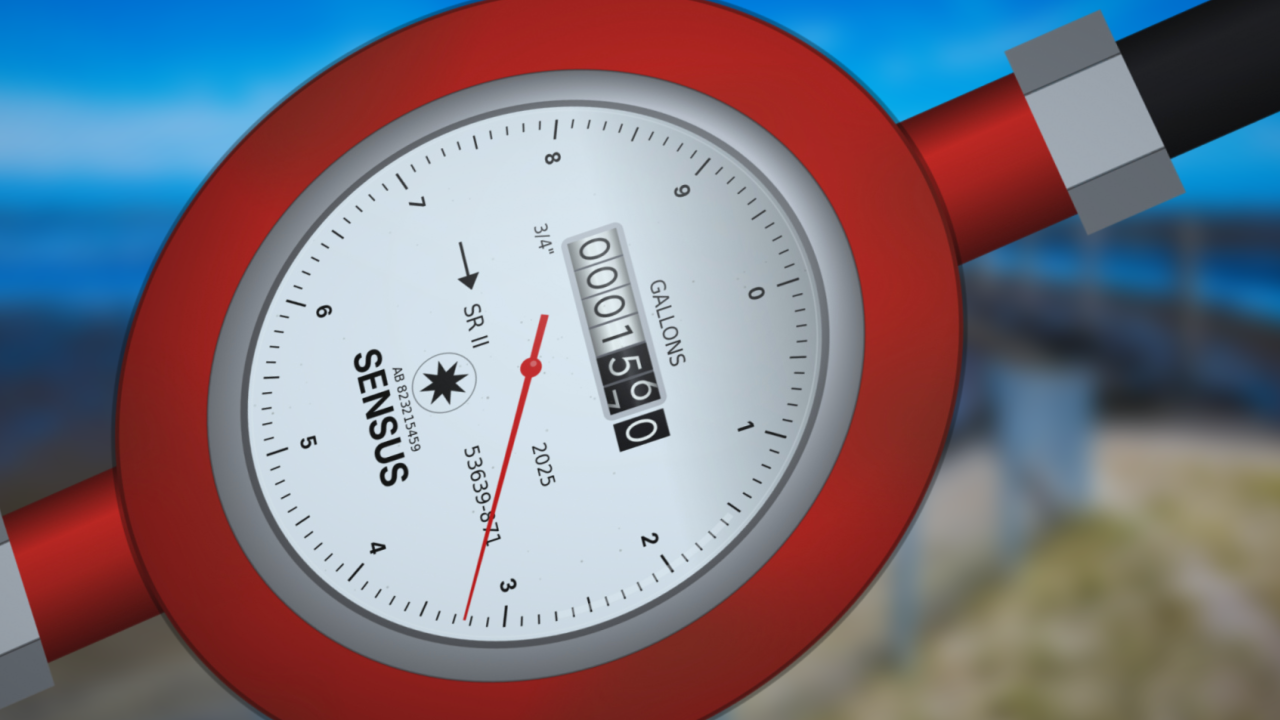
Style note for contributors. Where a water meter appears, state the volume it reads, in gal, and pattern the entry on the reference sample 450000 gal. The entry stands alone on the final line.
1563.2 gal
